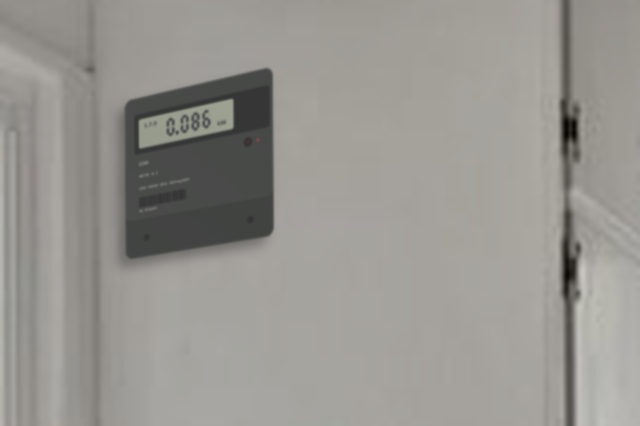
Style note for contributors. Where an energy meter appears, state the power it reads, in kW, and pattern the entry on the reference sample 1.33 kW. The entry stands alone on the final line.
0.086 kW
